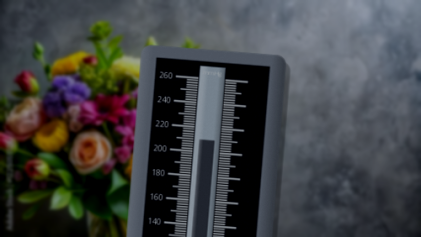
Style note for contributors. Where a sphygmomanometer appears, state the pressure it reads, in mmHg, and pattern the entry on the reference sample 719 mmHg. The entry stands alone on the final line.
210 mmHg
